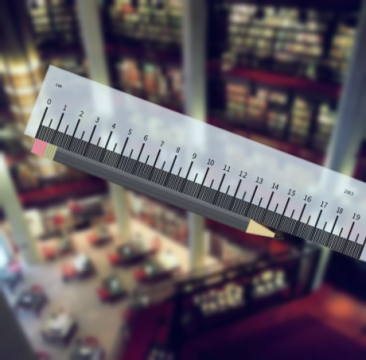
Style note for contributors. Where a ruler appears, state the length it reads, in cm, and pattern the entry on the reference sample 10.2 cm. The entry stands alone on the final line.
15.5 cm
